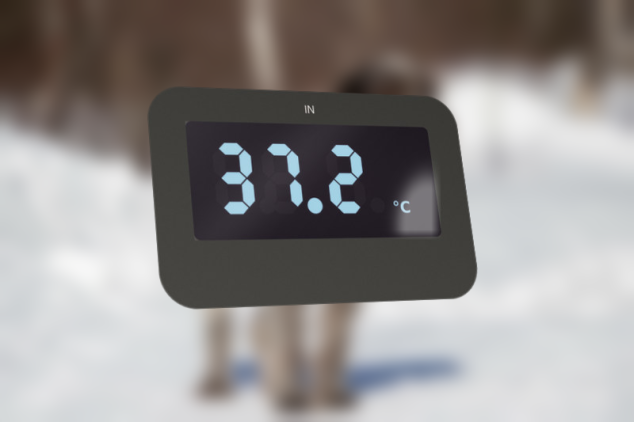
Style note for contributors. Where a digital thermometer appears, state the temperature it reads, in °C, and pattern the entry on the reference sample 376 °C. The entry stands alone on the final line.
37.2 °C
